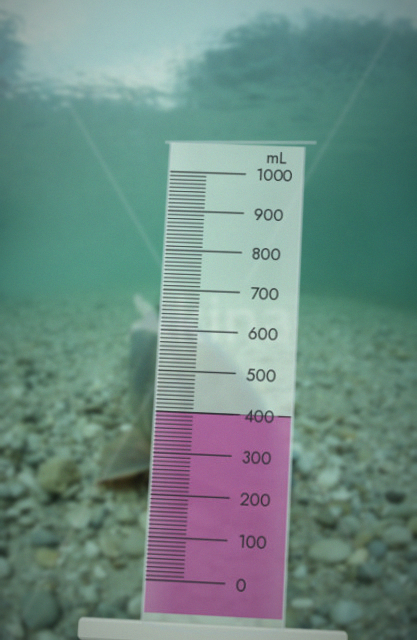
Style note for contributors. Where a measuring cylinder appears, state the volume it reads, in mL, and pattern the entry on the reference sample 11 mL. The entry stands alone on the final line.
400 mL
